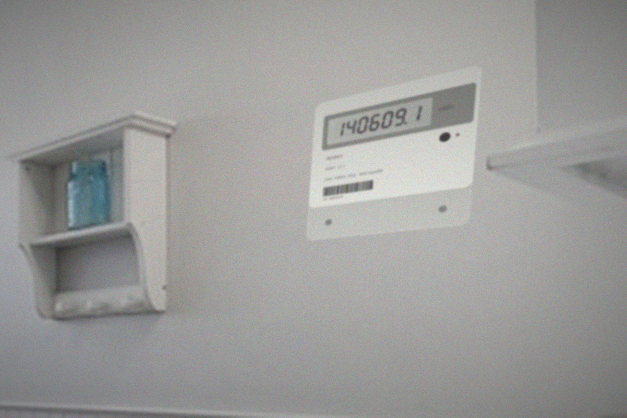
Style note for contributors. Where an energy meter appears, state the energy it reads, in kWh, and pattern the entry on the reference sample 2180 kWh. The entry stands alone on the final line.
140609.1 kWh
